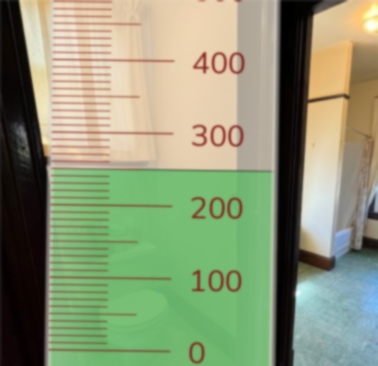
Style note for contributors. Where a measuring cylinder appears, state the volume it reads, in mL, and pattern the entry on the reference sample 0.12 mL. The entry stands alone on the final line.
250 mL
